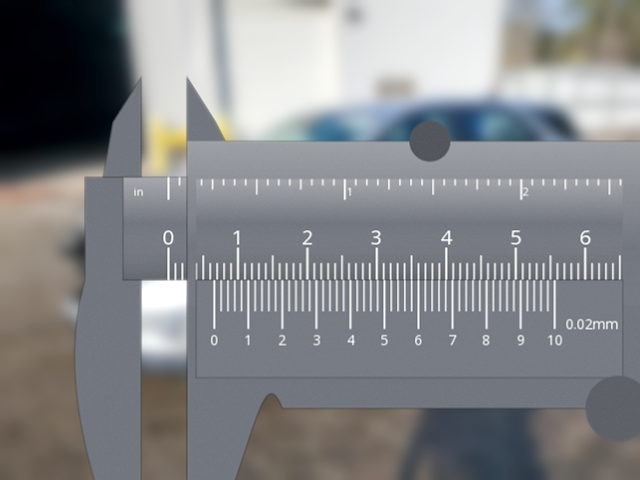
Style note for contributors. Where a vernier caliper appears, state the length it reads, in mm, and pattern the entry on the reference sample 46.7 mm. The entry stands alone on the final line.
6.6 mm
